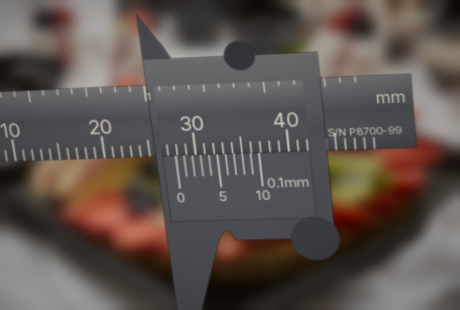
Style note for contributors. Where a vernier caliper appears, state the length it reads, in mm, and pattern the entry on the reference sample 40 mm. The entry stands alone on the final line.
27.8 mm
